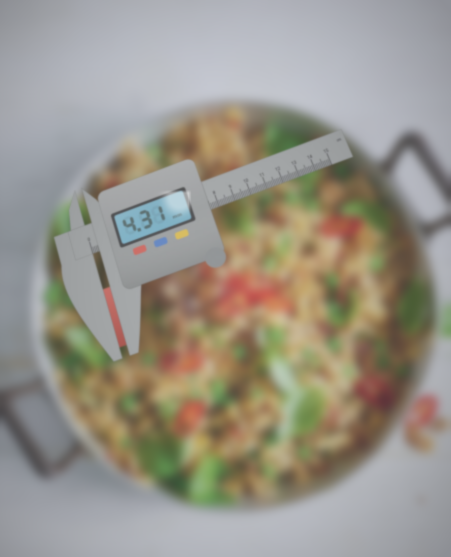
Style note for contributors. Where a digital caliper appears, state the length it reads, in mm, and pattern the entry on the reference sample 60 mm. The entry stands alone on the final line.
4.31 mm
